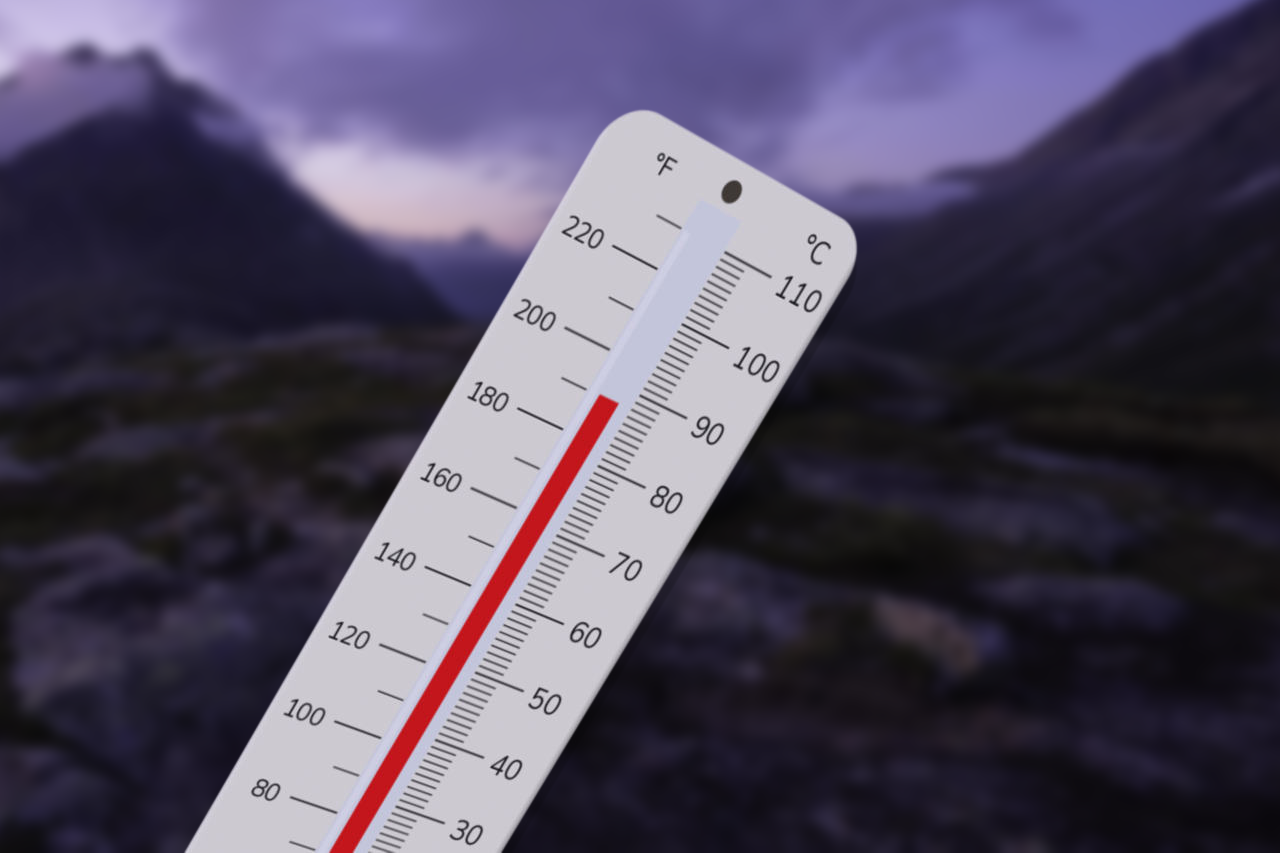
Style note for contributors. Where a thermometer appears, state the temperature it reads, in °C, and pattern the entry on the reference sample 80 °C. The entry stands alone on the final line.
88 °C
